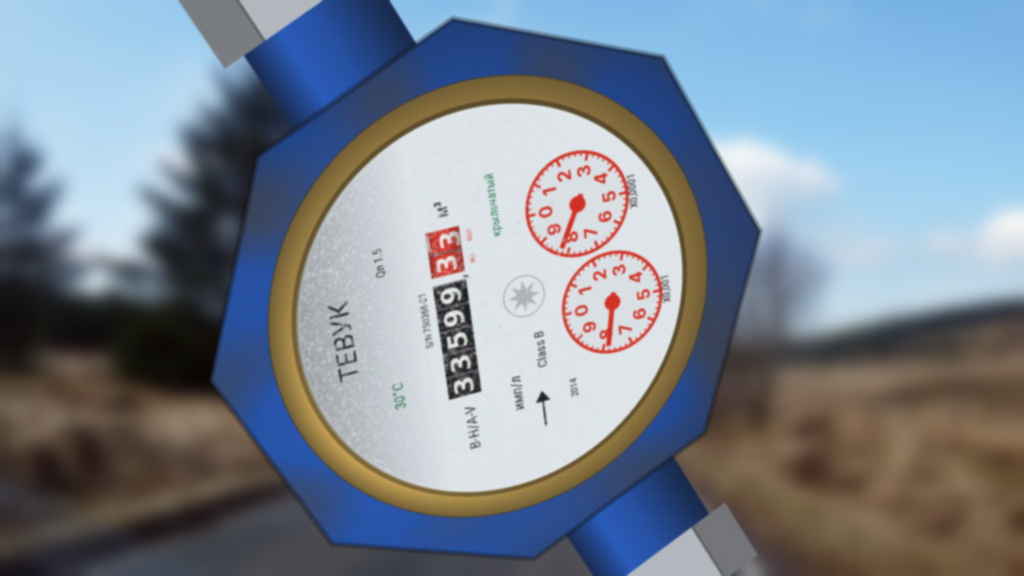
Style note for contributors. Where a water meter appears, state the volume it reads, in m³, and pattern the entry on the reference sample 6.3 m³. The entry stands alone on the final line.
33599.3278 m³
